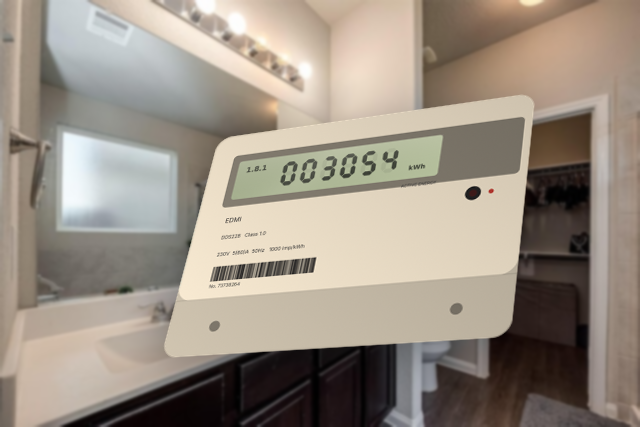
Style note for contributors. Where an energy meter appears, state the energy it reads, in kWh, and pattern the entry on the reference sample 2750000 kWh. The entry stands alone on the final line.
3054 kWh
